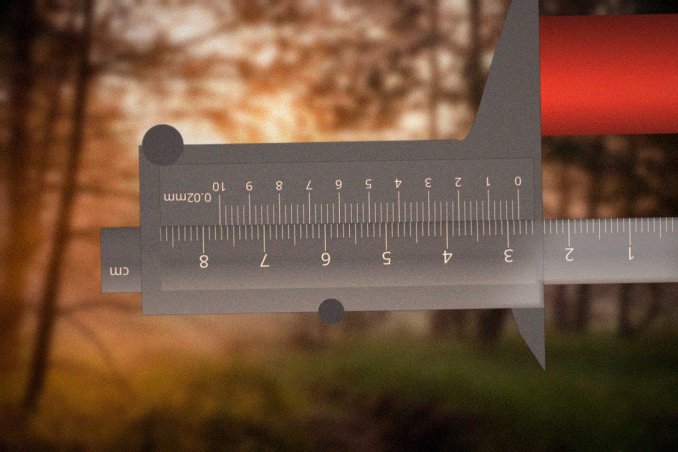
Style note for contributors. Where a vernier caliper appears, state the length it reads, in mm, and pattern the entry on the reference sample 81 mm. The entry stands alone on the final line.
28.2 mm
